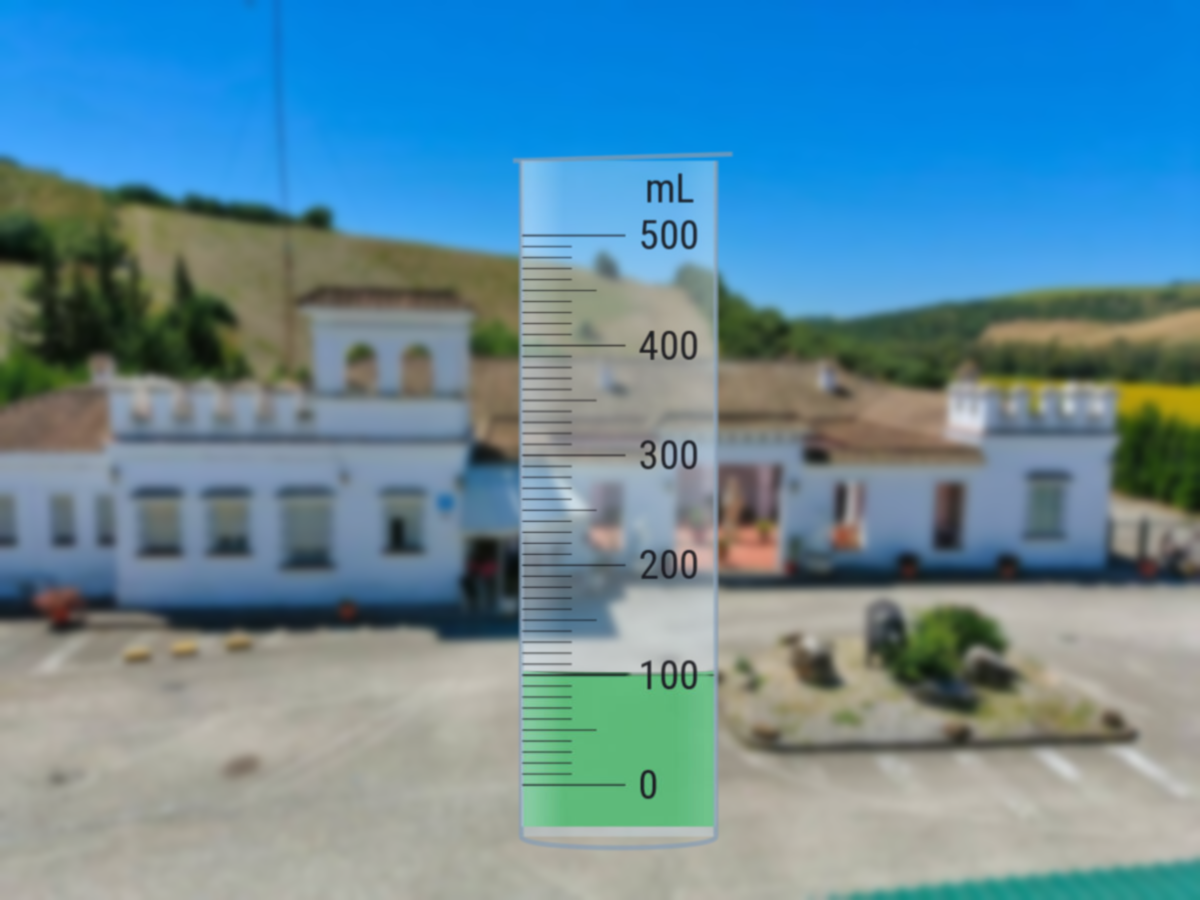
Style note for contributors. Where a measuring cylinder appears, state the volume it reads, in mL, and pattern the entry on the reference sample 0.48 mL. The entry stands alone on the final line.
100 mL
